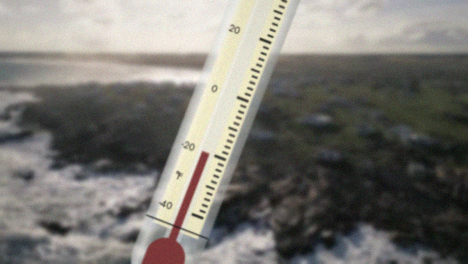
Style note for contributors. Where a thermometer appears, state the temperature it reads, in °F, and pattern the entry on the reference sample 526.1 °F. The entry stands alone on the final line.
-20 °F
